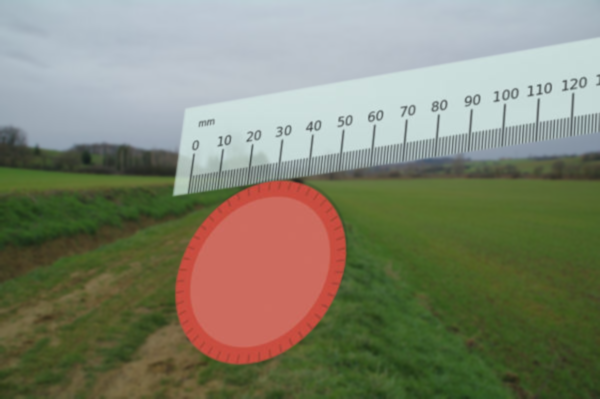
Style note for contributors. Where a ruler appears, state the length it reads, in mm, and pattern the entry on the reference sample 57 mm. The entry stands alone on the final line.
55 mm
